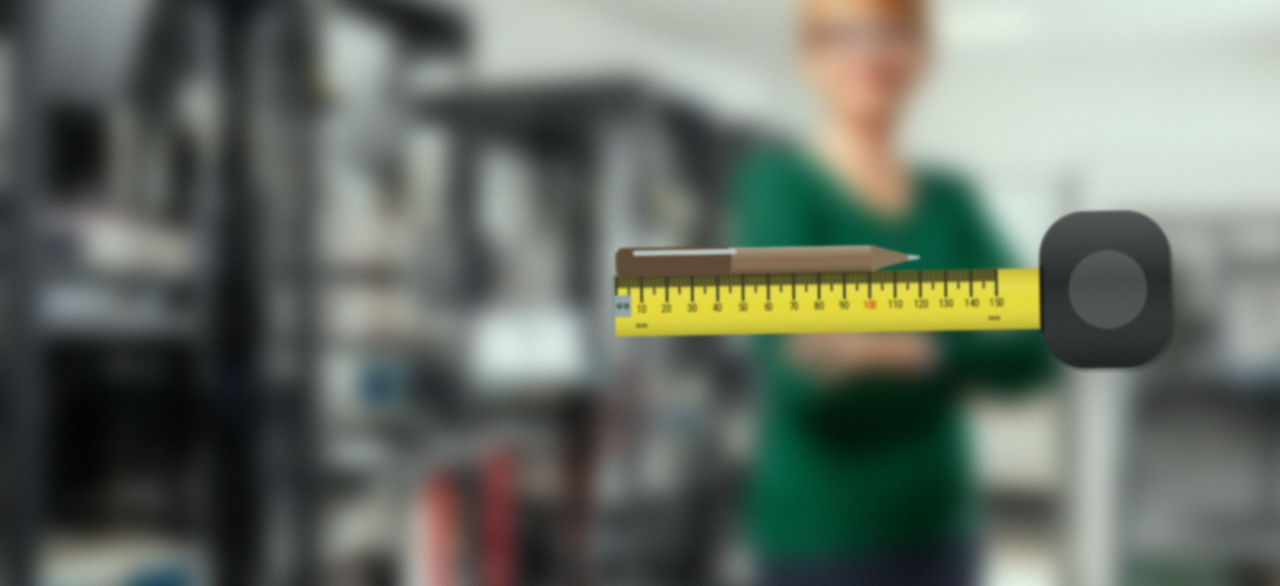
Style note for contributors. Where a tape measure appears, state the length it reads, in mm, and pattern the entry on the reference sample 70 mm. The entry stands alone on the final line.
120 mm
